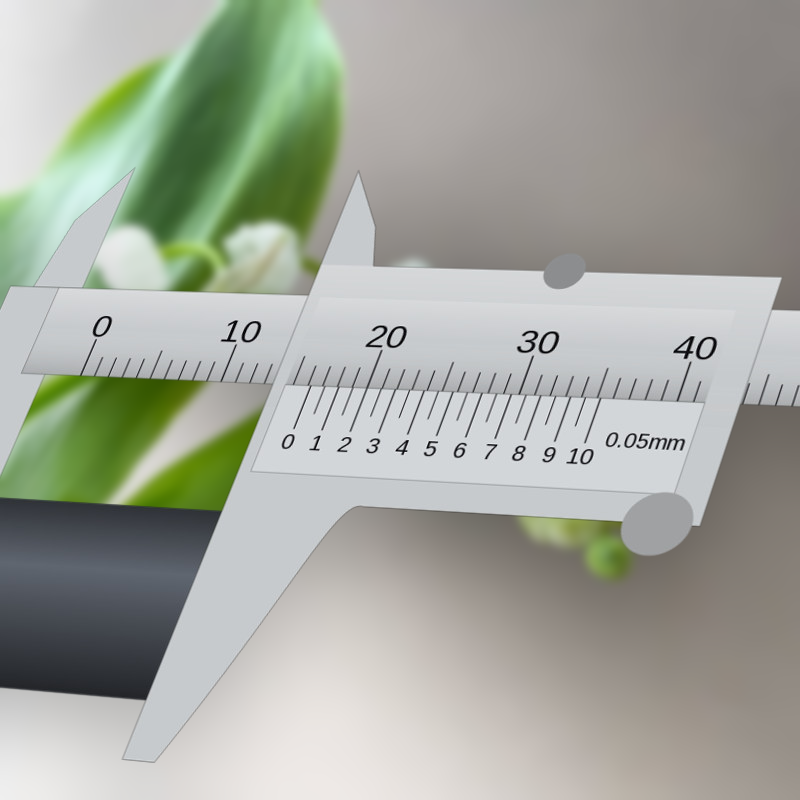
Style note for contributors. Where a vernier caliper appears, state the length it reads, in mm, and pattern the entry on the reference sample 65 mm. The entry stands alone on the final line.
16.2 mm
